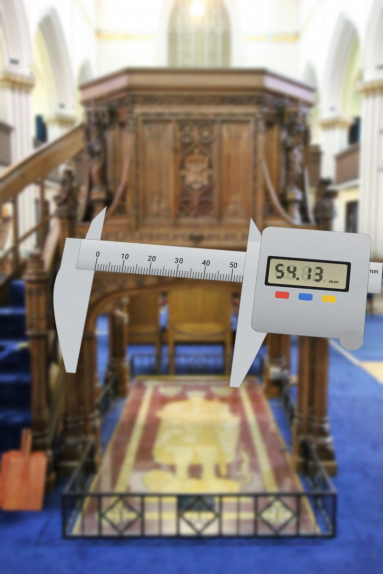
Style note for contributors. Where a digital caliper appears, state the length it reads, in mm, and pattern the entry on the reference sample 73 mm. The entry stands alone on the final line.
54.13 mm
